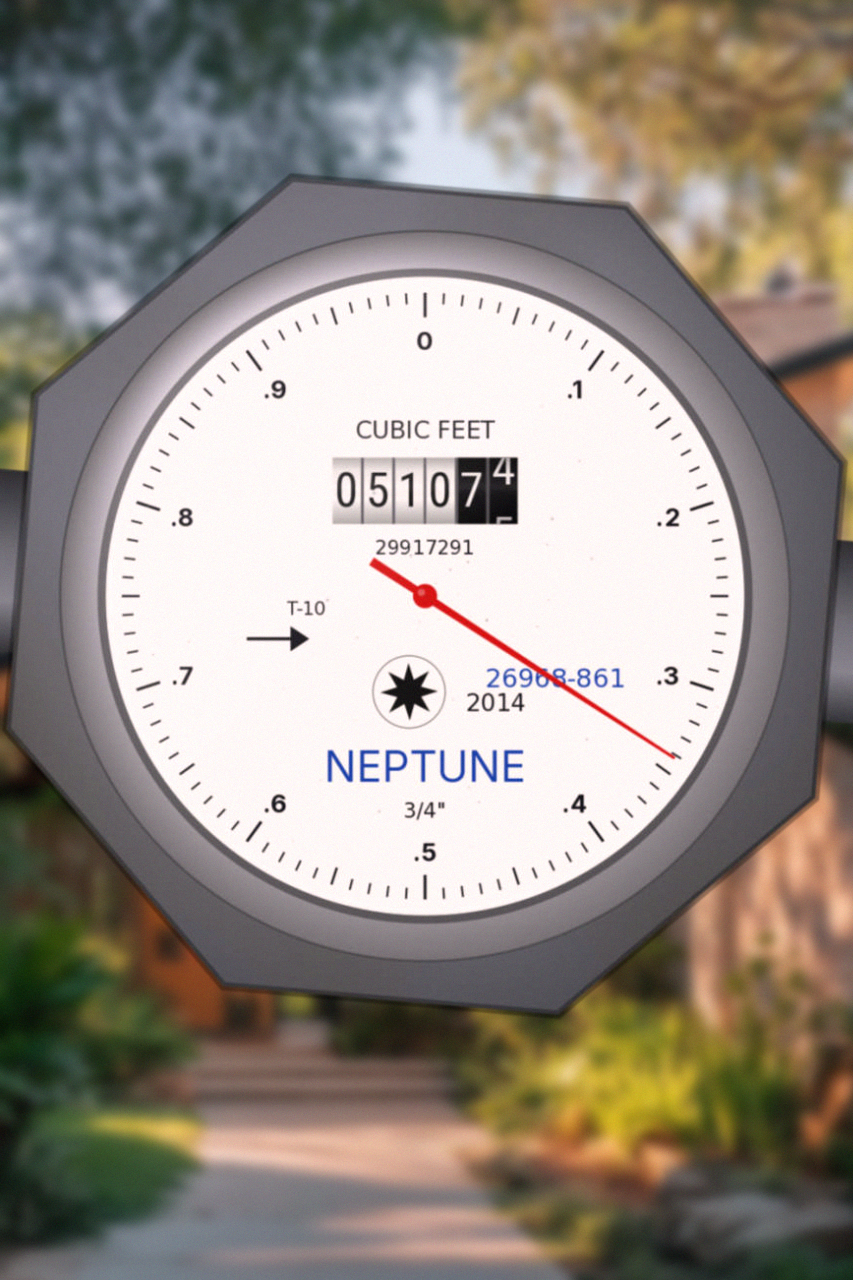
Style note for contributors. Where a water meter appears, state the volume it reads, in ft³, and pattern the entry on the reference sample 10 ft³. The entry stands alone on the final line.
51074.34 ft³
